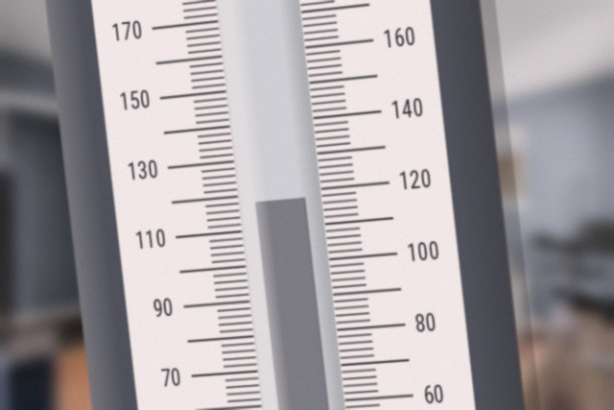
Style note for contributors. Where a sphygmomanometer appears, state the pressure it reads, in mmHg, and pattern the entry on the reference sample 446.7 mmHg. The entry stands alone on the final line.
118 mmHg
